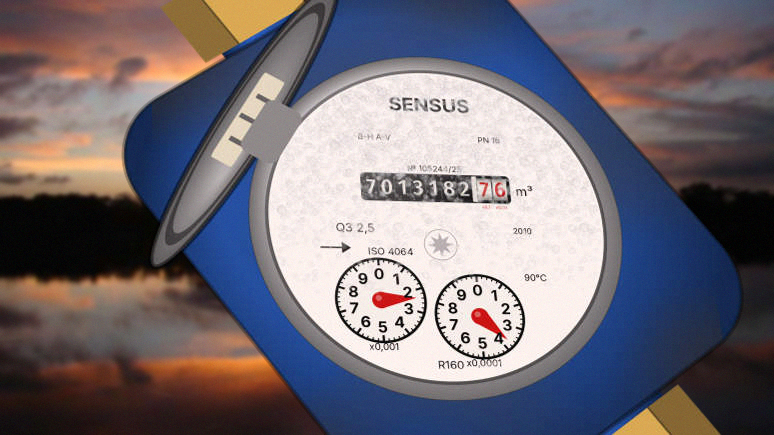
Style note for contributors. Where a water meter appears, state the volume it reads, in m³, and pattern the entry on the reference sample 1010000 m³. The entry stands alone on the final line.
7013182.7623 m³
